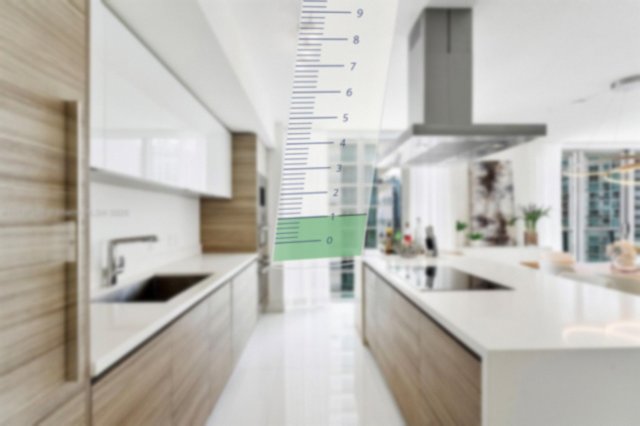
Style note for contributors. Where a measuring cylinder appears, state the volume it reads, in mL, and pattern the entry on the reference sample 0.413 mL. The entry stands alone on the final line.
1 mL
